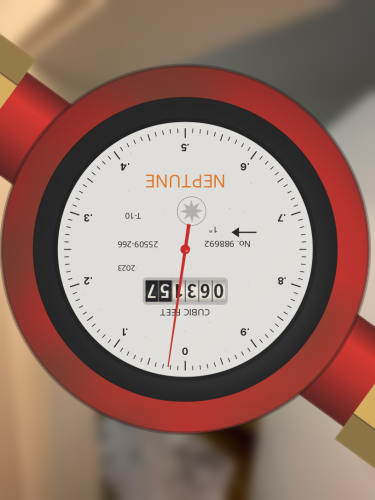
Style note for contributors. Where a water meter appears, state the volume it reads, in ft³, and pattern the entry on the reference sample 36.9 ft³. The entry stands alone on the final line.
63157.02 ft³
